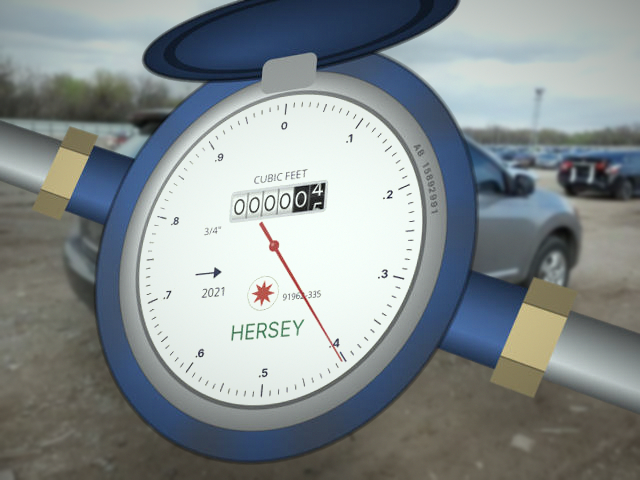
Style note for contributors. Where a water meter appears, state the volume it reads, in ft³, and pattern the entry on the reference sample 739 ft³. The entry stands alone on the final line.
4.40 ft³
